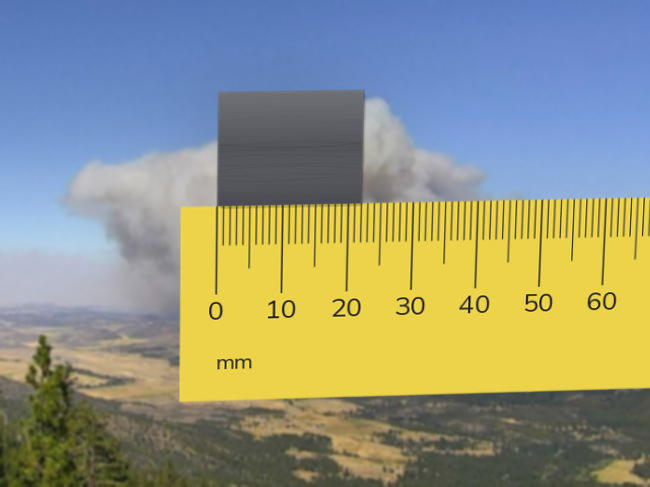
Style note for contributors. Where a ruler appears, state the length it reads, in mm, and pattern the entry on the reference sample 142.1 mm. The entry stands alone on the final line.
22 mm
